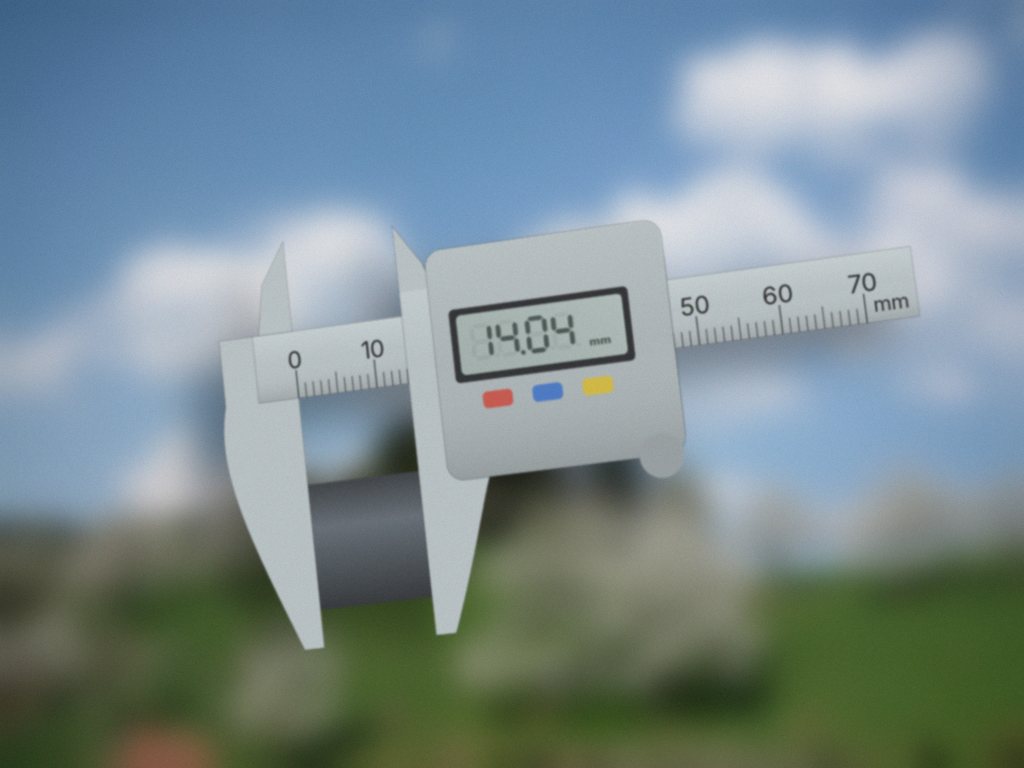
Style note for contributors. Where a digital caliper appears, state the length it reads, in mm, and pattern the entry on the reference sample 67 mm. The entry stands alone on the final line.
14.04 mm
